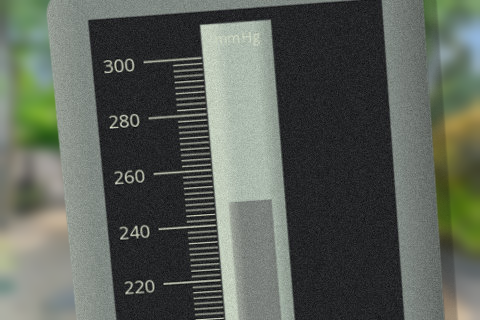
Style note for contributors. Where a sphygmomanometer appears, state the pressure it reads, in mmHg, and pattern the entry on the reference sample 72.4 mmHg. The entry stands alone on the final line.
248 mmHg
